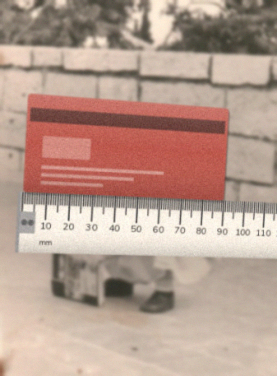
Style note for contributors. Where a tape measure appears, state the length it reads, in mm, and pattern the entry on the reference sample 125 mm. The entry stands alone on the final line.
90 mm
